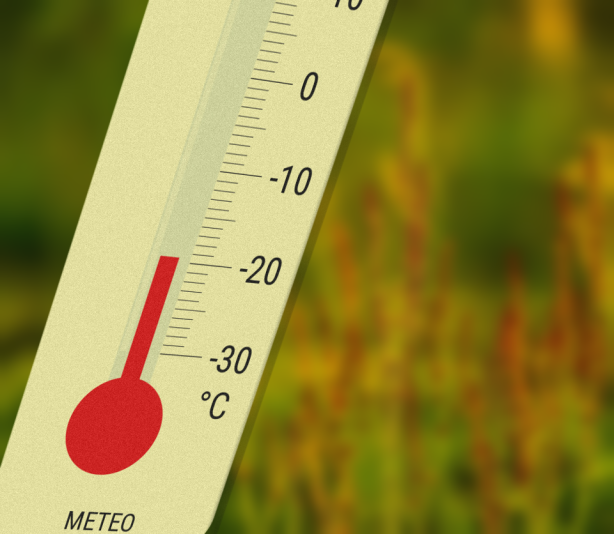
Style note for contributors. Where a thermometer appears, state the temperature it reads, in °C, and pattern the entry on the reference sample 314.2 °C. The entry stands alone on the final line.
-19.5 °C
